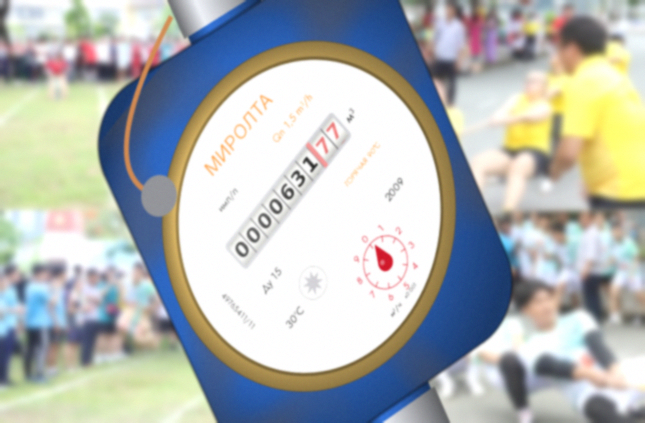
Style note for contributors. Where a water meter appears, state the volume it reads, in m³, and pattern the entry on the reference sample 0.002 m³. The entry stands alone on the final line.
631.770 m³
